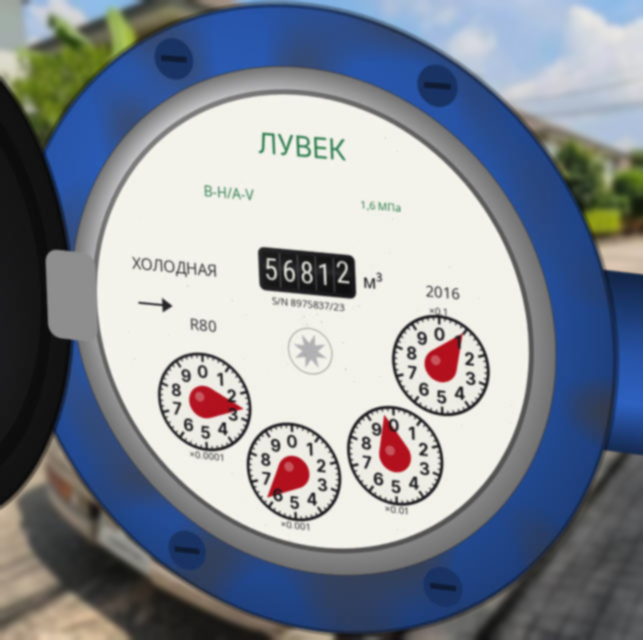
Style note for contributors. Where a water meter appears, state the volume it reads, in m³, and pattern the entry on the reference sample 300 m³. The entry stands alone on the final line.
56812.0962 m³
